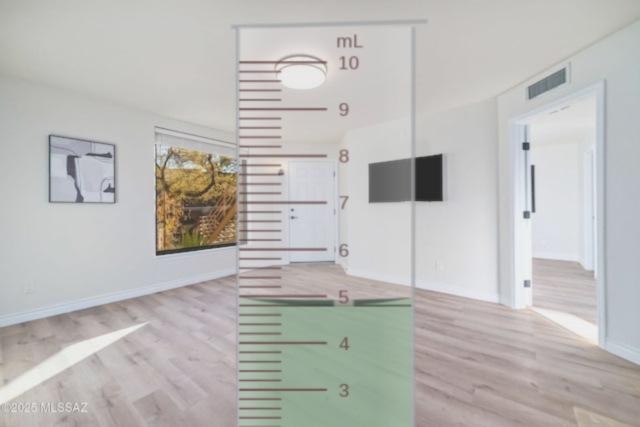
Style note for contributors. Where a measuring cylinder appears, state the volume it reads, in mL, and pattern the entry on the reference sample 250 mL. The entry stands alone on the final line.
4.8 mL
